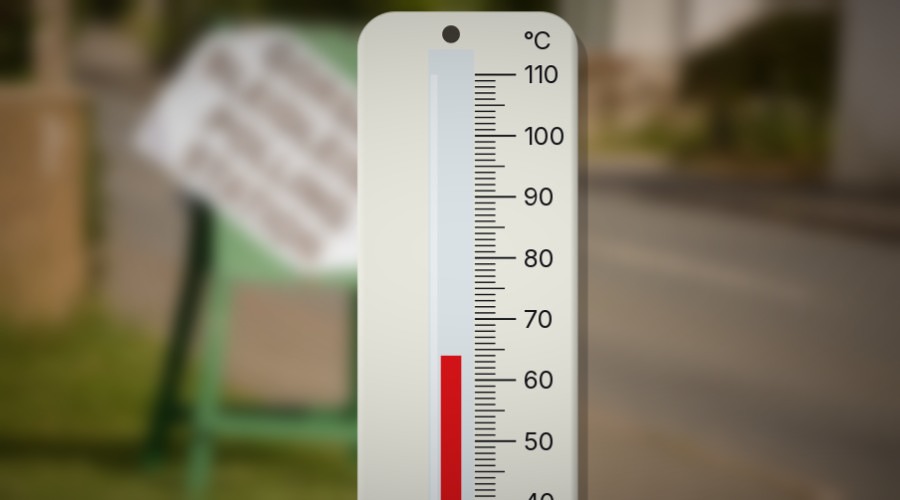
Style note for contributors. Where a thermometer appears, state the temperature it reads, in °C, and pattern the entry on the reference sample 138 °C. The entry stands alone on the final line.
64 °C
